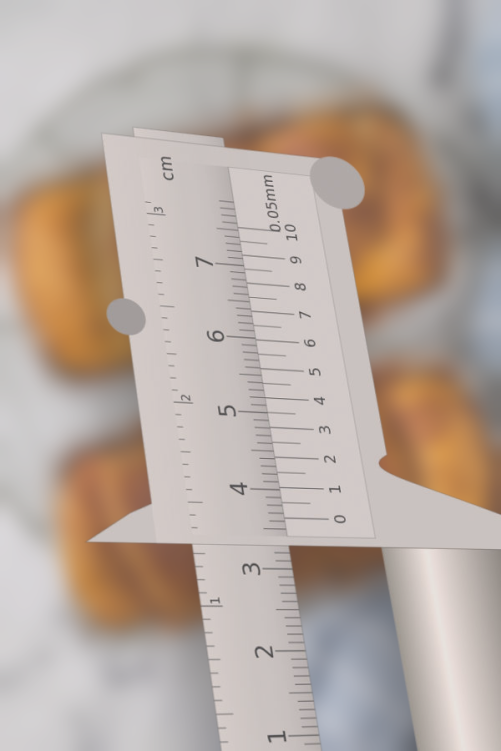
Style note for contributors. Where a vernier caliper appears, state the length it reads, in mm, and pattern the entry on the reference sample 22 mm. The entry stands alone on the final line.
36.4 mm
